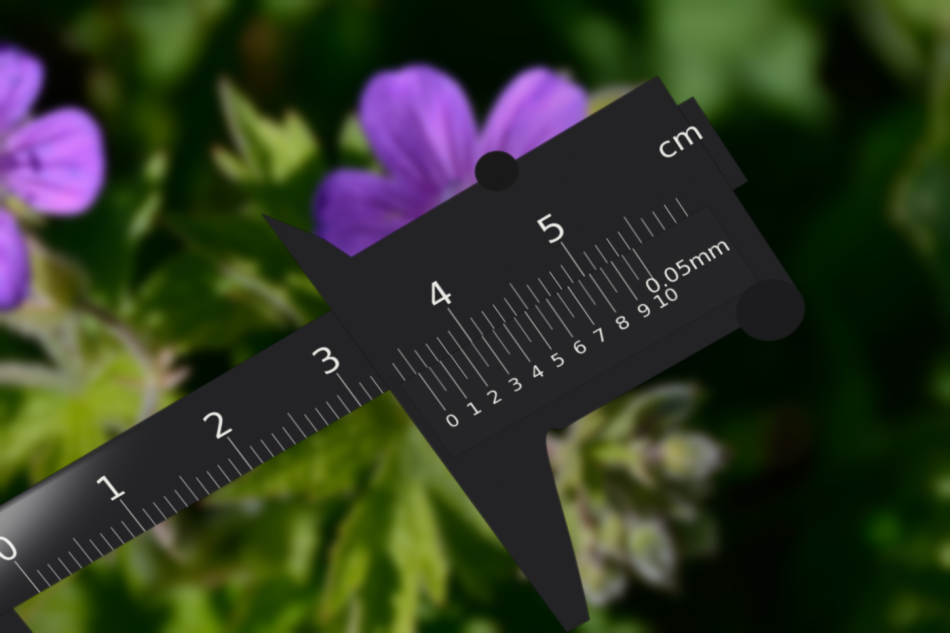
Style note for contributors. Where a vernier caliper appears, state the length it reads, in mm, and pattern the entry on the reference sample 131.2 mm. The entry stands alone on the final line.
35.2 mm
